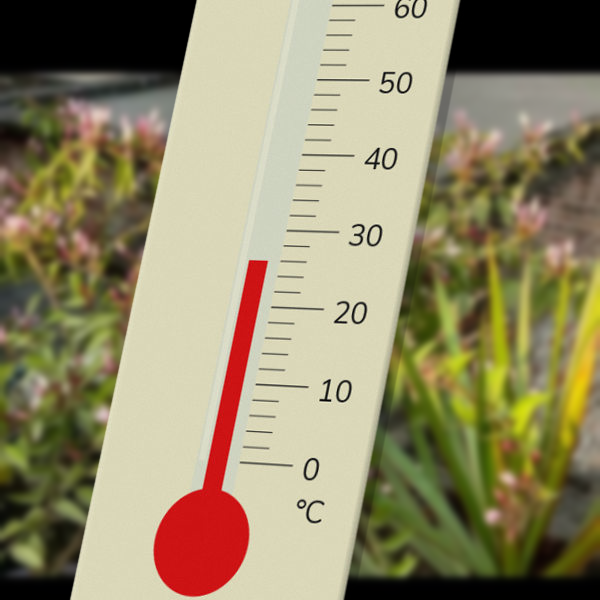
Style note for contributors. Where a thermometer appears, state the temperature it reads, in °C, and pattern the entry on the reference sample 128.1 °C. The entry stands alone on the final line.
26 °C
